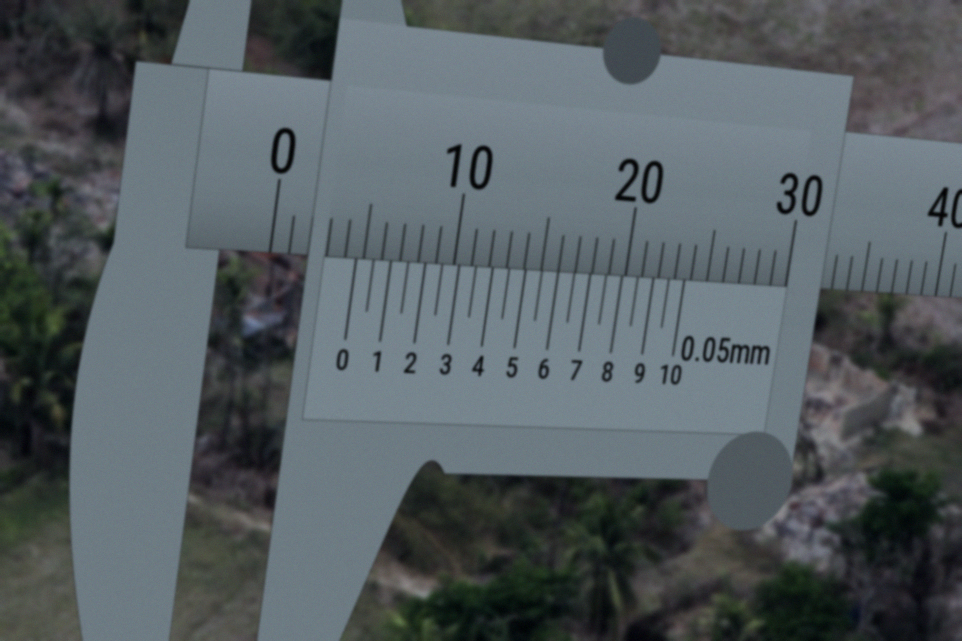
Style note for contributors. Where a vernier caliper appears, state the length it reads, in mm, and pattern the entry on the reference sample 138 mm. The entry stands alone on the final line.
4.6 mm
